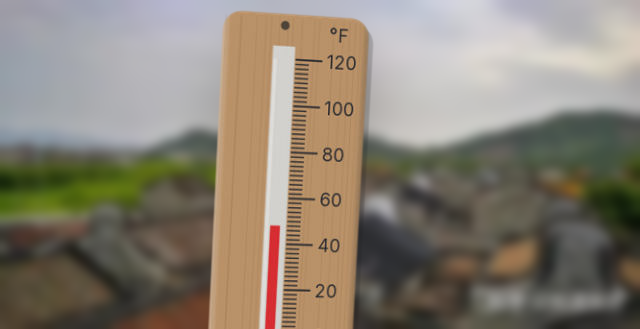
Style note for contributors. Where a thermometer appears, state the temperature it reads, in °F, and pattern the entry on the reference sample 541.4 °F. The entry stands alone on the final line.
48 °F
